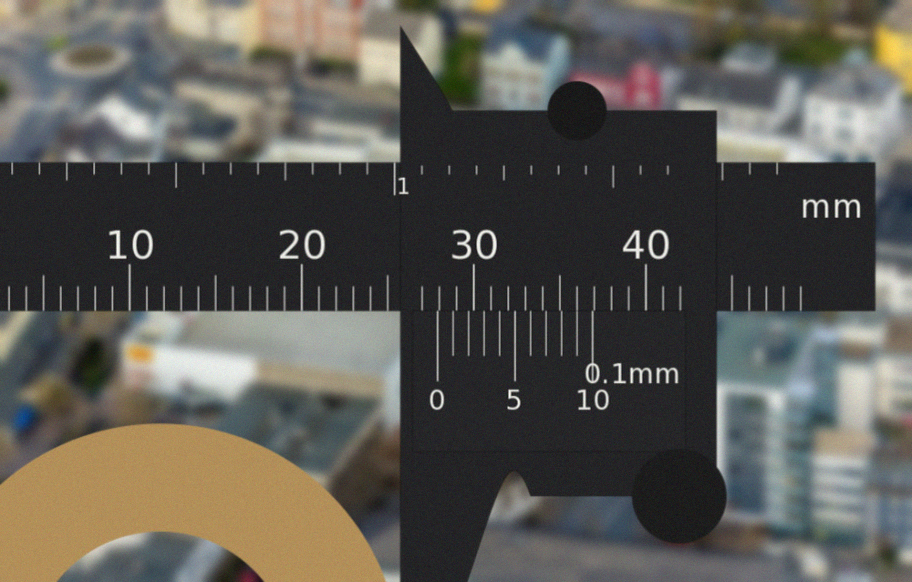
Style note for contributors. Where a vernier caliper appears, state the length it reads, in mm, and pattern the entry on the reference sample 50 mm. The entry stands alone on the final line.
27.9 mm
